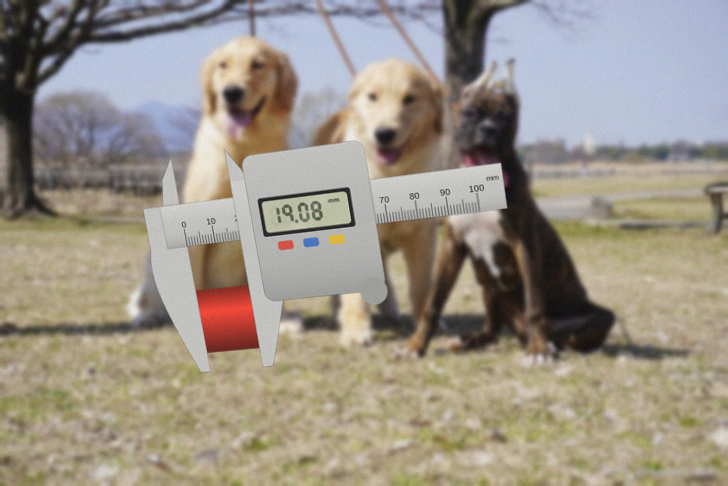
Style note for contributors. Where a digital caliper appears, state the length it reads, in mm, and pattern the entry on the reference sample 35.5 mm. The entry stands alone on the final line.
19.08 mm
